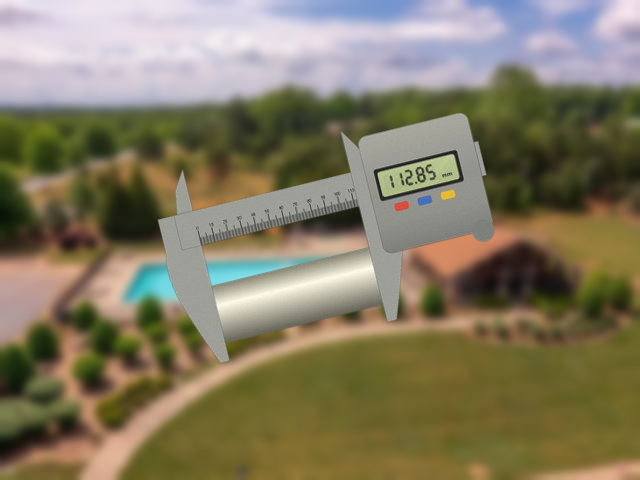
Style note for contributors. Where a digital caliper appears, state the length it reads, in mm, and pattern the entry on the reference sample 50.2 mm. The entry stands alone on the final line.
112.85 mm
